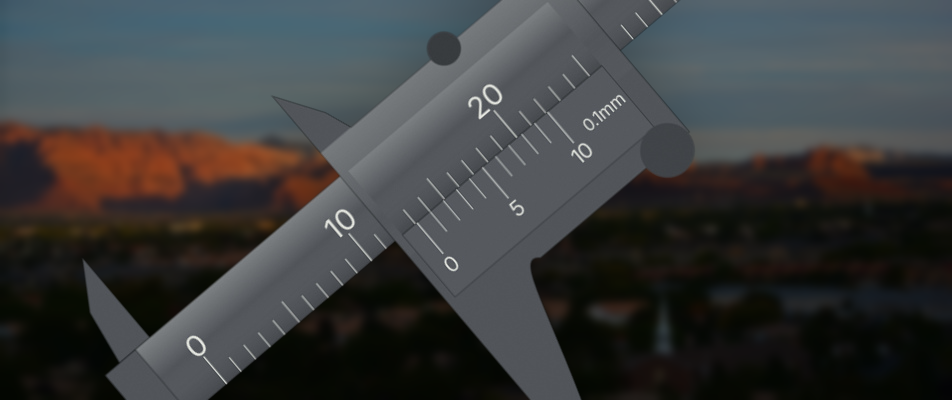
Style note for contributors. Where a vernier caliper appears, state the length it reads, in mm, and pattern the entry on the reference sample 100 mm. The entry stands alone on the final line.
13.1 mm
